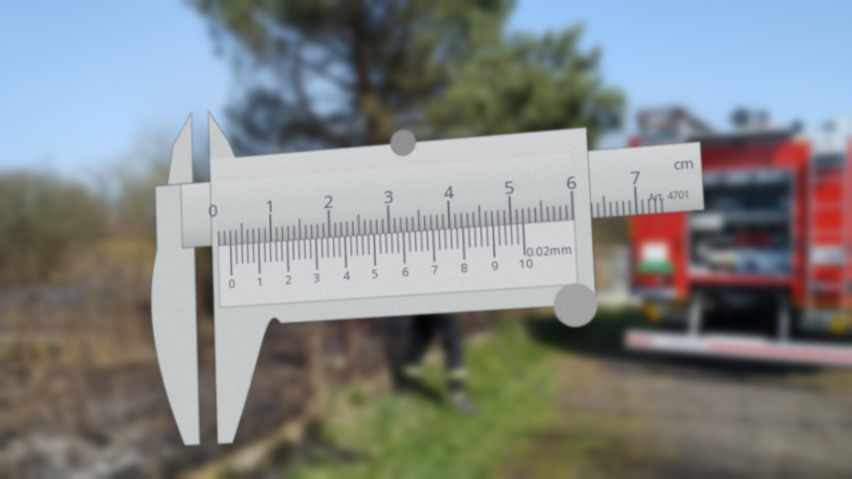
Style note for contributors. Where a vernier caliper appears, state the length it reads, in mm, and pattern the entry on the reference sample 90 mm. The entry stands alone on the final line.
3.0 mm
